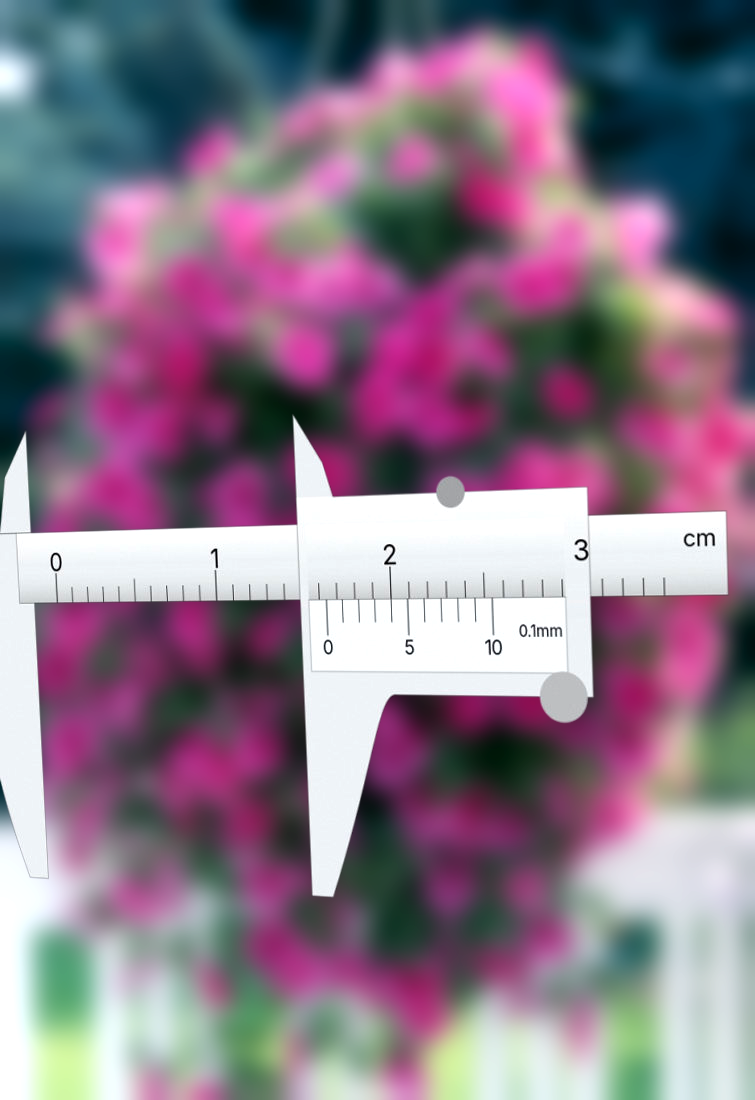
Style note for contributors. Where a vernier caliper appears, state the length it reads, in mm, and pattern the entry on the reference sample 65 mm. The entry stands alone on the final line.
16.4 mm
